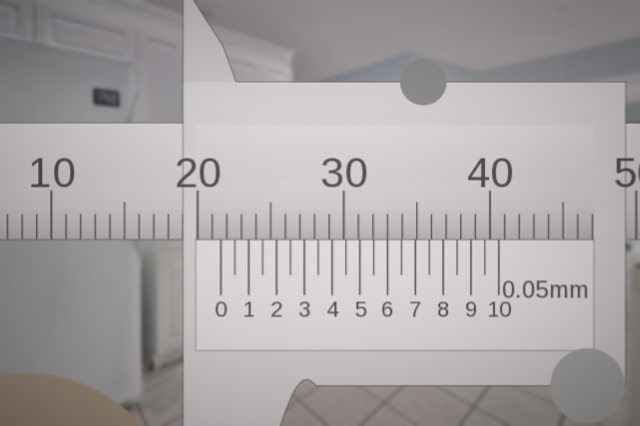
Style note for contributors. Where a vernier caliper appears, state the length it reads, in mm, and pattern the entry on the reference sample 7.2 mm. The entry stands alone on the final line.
21.6 mm
